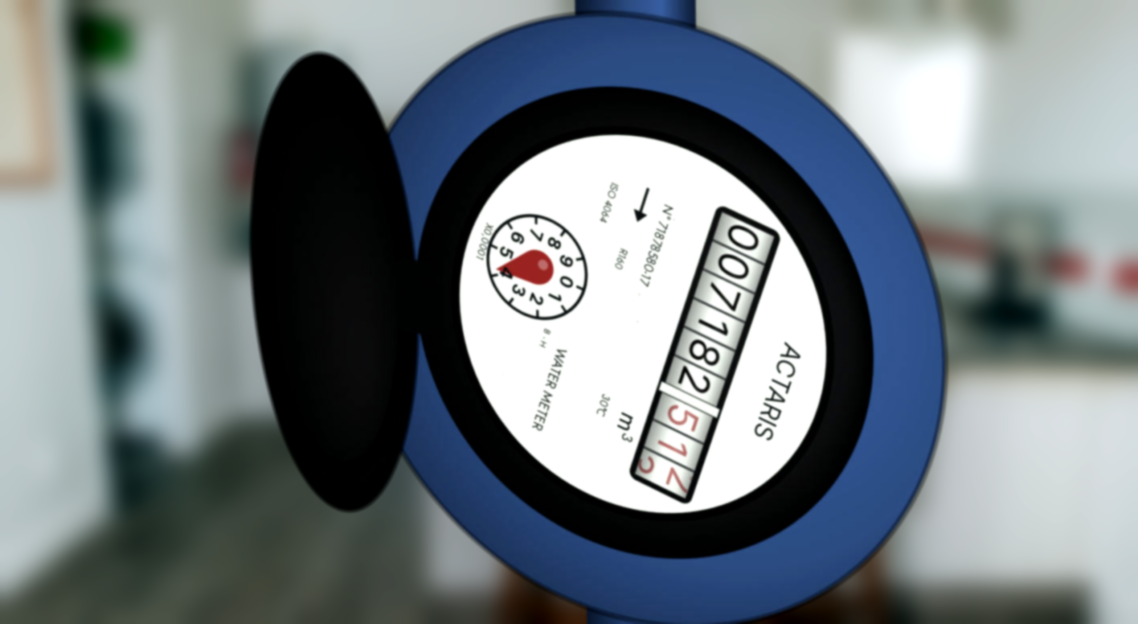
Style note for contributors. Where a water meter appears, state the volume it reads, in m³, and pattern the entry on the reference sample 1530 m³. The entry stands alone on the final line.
7182.5124 m³
